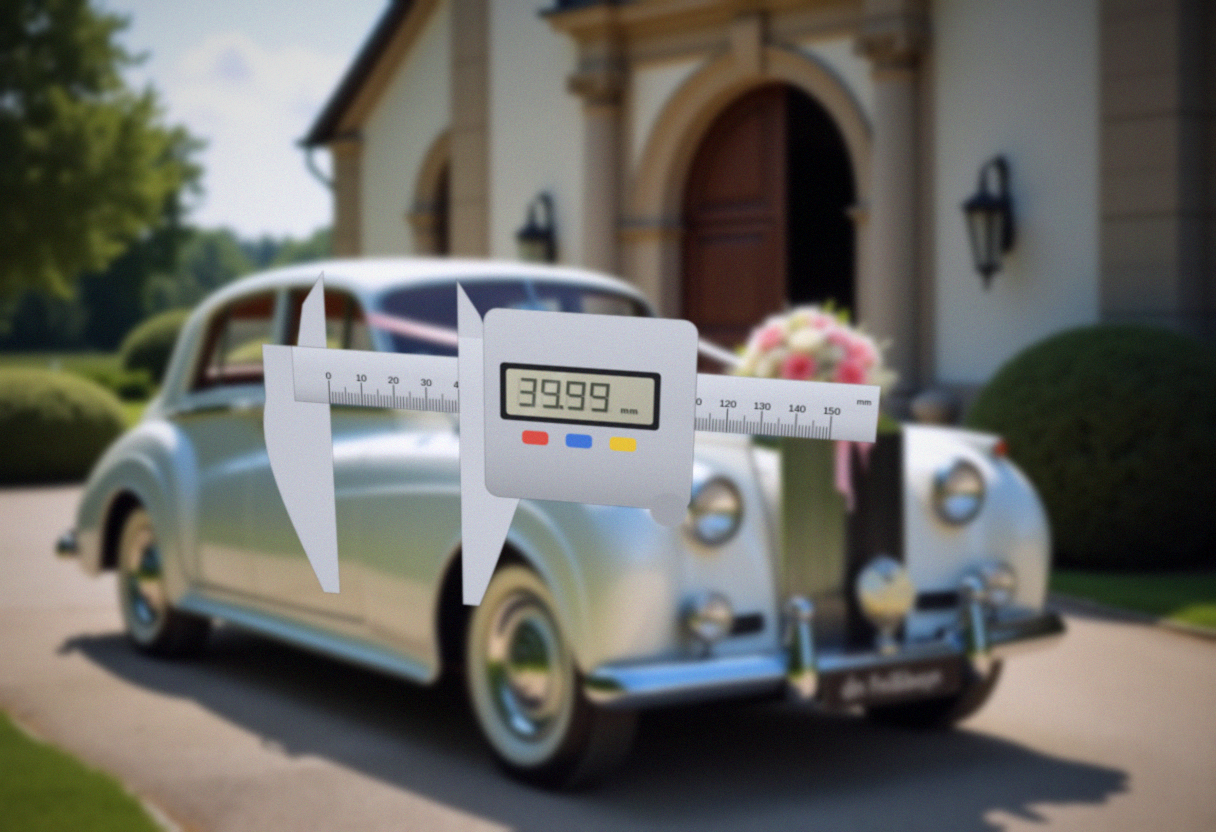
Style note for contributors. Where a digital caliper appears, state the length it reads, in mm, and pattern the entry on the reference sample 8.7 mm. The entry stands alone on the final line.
39.99 mm
